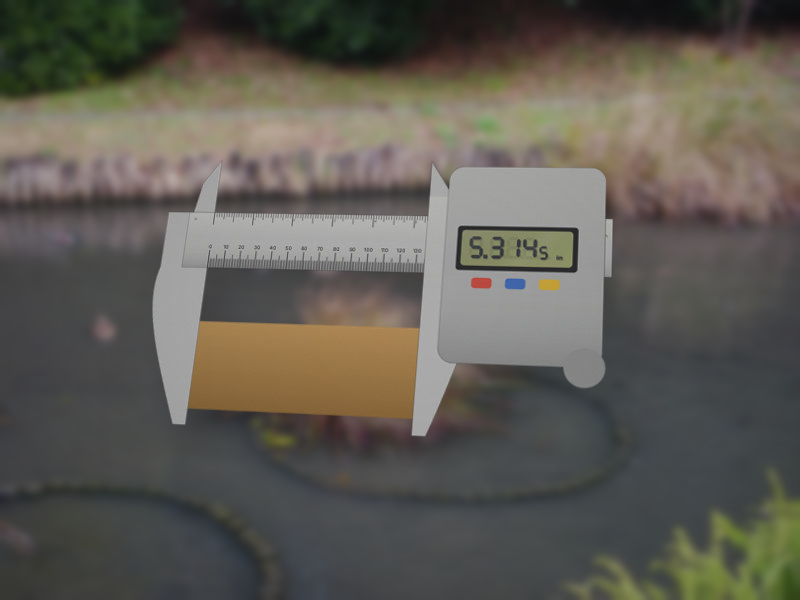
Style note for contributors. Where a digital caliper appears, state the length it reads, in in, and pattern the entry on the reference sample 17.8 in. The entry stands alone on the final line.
5.3145 in
